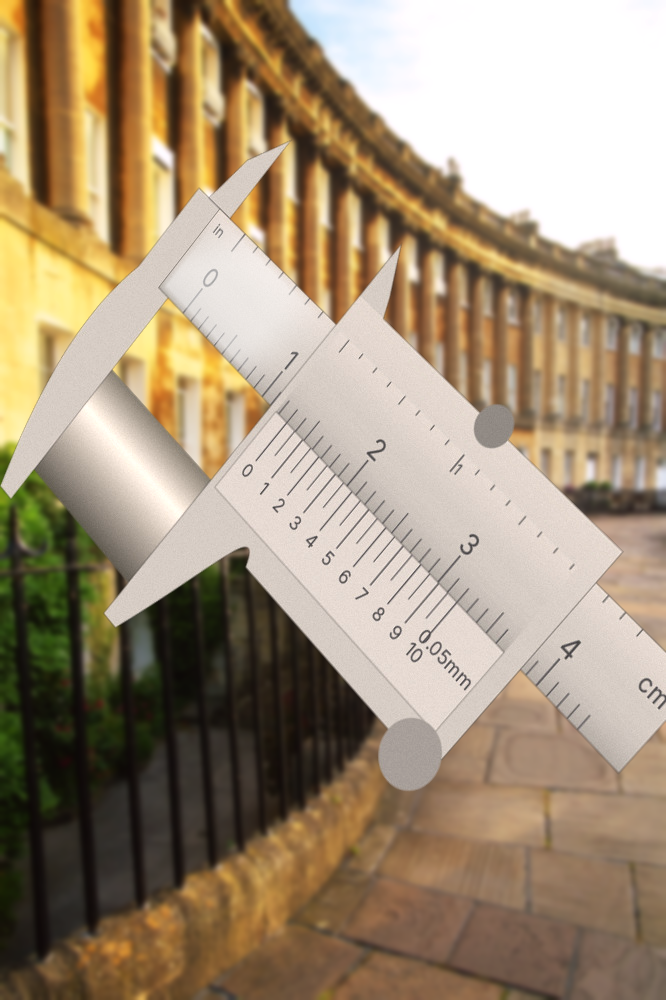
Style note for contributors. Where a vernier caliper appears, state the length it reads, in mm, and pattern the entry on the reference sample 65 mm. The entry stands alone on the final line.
13.0 mm
